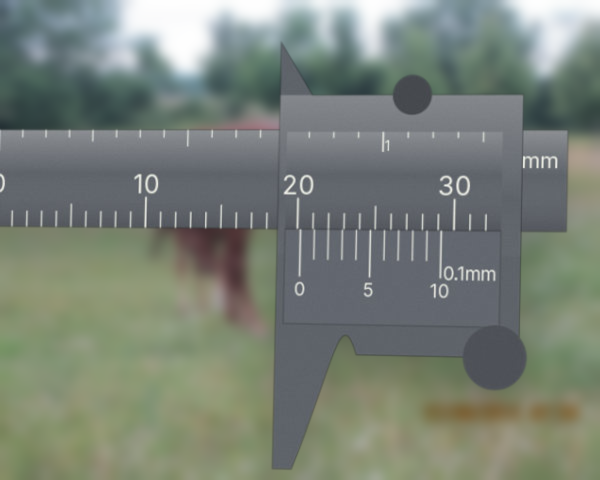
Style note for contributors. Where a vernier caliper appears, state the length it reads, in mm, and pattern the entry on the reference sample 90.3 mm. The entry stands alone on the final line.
20.2 mm
